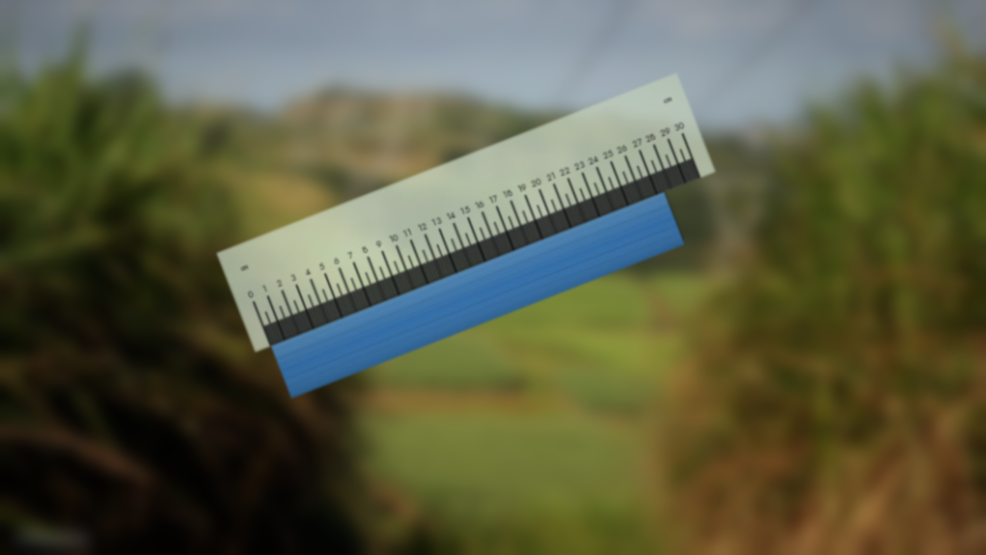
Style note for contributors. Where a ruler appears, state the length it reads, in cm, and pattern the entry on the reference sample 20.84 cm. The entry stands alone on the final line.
27.5 cm
